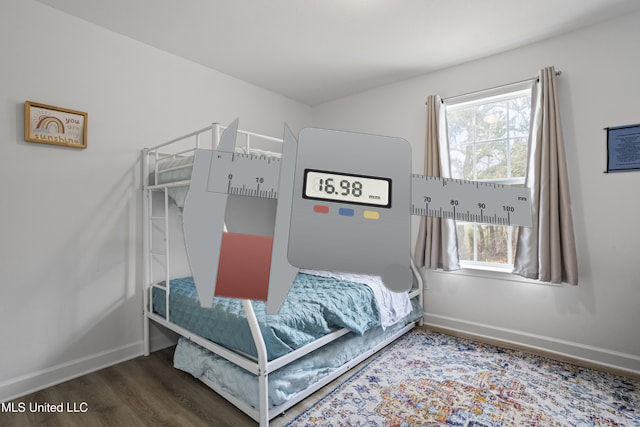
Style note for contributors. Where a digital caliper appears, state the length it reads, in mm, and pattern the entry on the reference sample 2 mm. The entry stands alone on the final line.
16.98 mm
